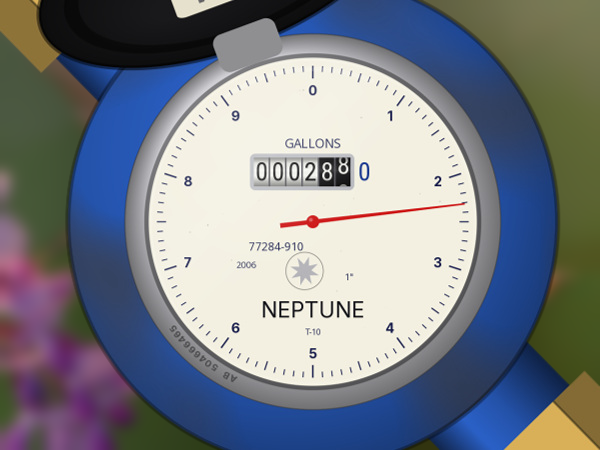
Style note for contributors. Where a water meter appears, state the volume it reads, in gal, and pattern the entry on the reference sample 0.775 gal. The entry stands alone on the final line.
2882.3 gal
